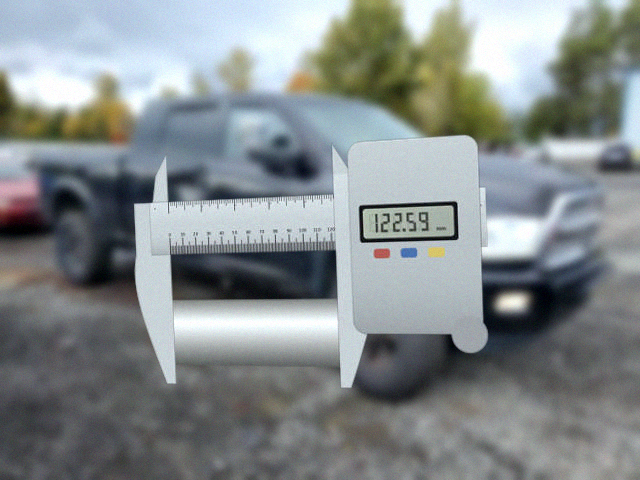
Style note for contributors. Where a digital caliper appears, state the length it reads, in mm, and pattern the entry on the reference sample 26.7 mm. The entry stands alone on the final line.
122.59 mm
